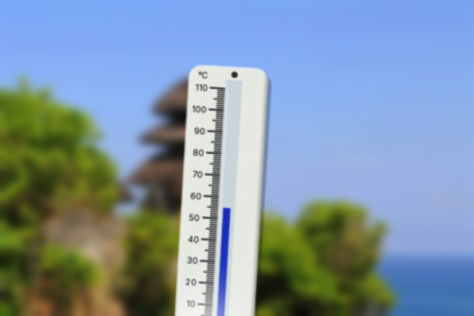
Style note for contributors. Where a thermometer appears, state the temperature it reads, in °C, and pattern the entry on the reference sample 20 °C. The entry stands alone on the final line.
55 °C
